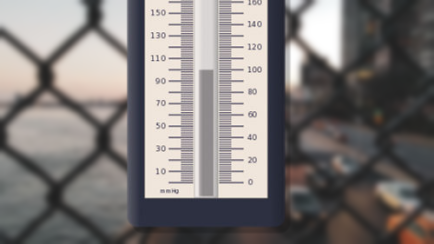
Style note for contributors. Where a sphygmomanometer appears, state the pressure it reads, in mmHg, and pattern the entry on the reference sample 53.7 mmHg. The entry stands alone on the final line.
100 mmHg
